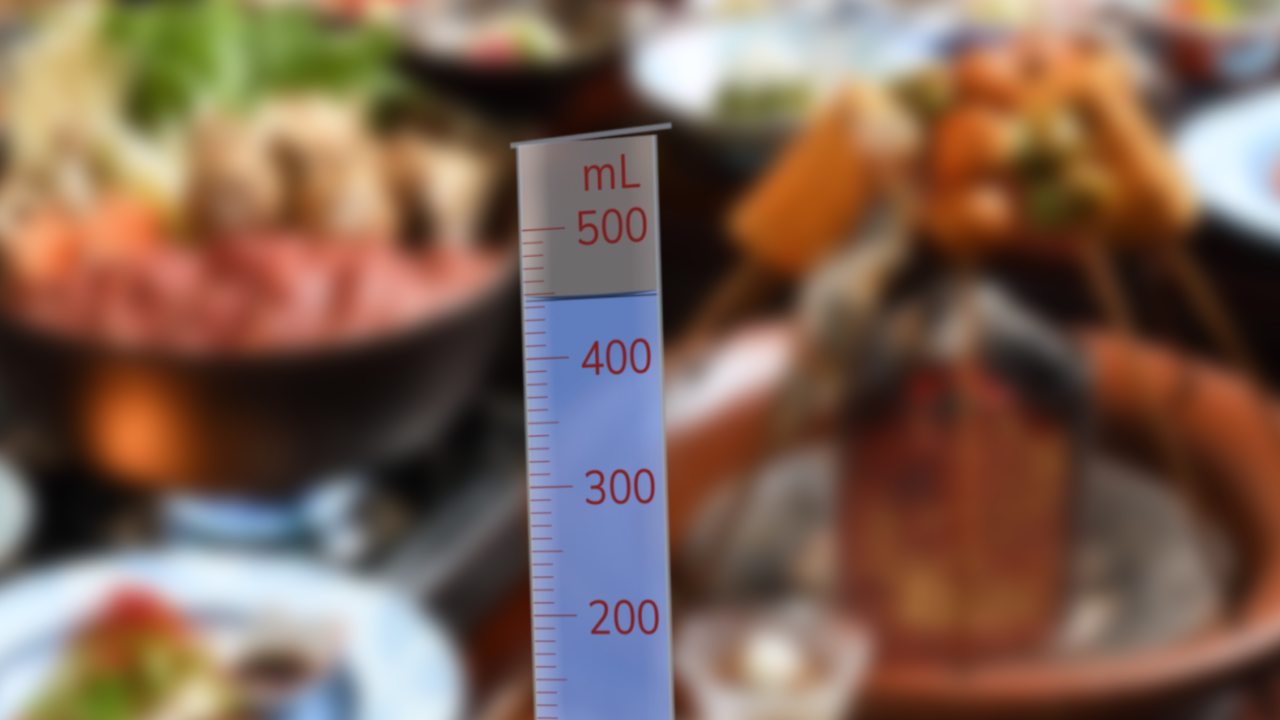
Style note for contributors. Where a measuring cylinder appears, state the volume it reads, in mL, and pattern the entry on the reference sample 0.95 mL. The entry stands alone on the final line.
445 mL
